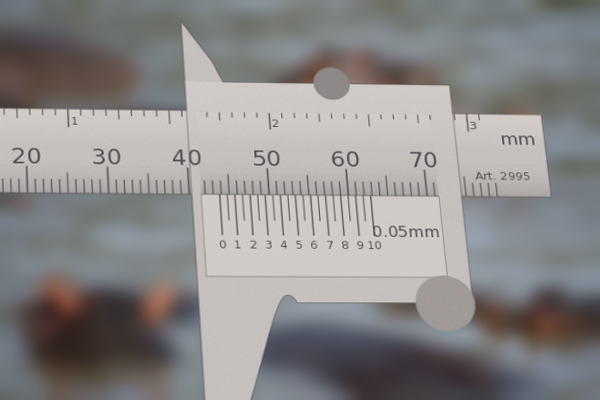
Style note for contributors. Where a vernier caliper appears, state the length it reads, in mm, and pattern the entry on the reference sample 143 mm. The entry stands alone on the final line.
43.8 mm
